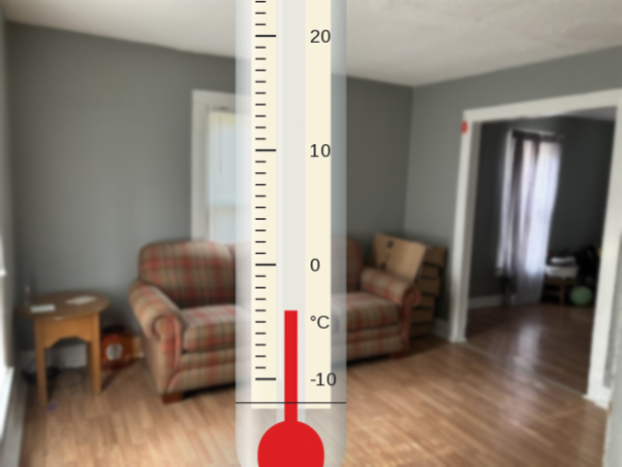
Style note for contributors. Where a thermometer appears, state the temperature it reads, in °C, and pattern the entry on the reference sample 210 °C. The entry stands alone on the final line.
-4 °C
